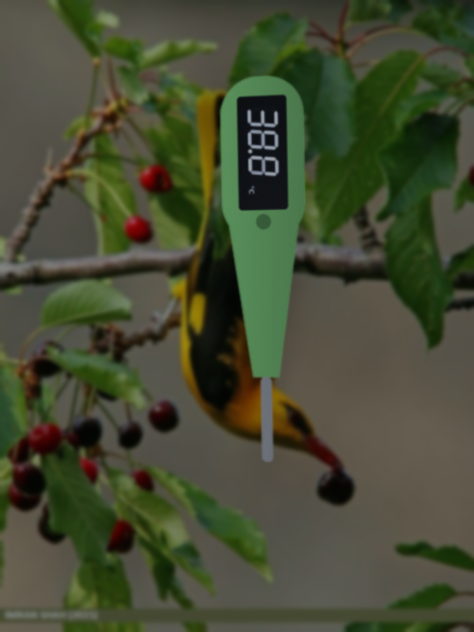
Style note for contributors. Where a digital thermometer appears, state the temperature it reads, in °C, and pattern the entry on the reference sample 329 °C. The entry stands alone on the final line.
38.8 °C
